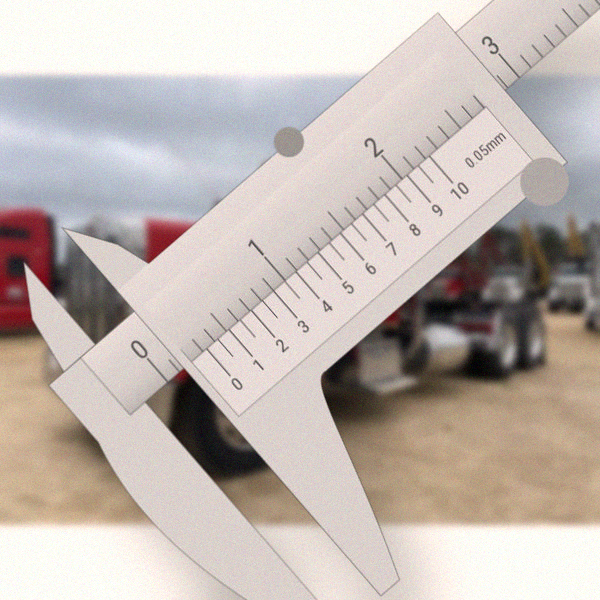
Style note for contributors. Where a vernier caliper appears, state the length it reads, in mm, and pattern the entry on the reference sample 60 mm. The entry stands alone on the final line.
3.3 mm
